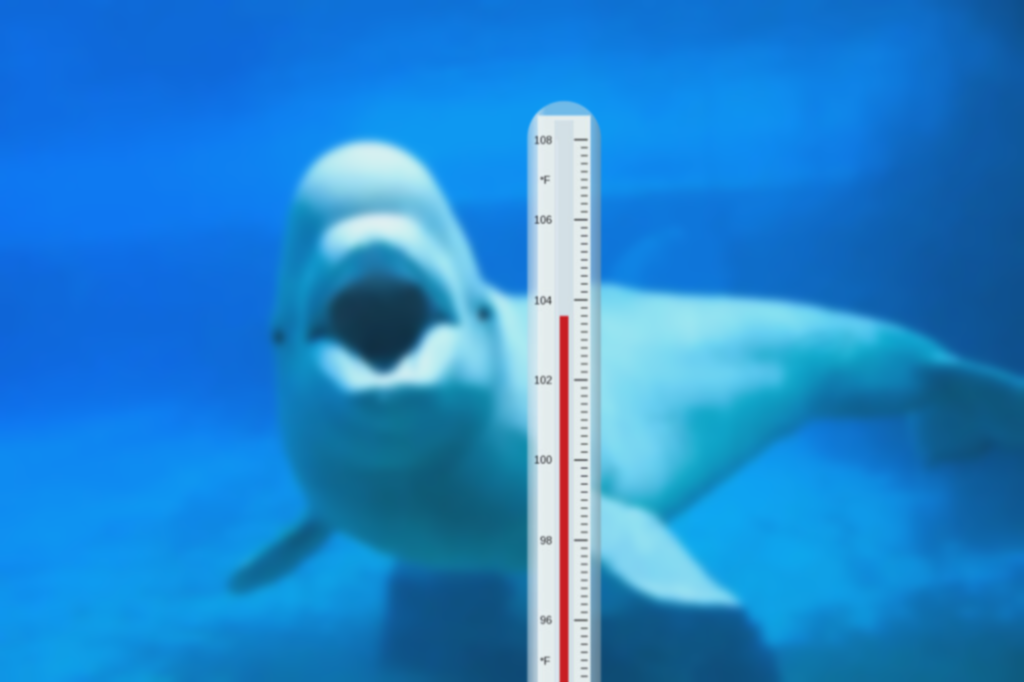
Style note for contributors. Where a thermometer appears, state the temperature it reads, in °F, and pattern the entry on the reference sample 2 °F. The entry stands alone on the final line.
103.6 °F
